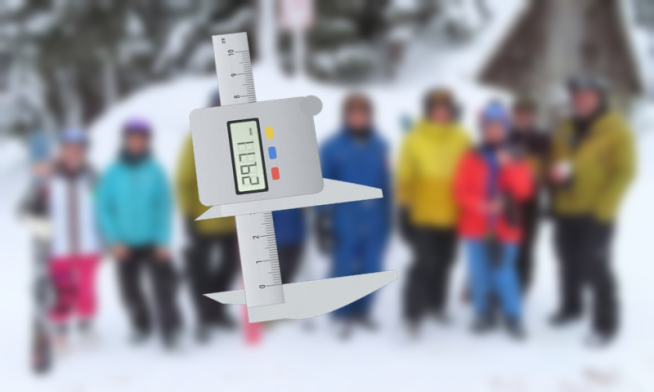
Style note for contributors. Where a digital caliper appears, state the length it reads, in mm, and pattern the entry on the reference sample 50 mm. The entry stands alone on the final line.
29.71 mm
